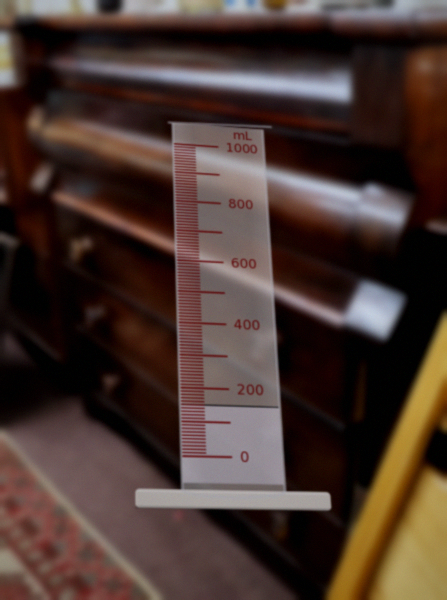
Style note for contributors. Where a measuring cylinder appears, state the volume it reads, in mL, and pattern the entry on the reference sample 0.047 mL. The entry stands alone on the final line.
150 mL
